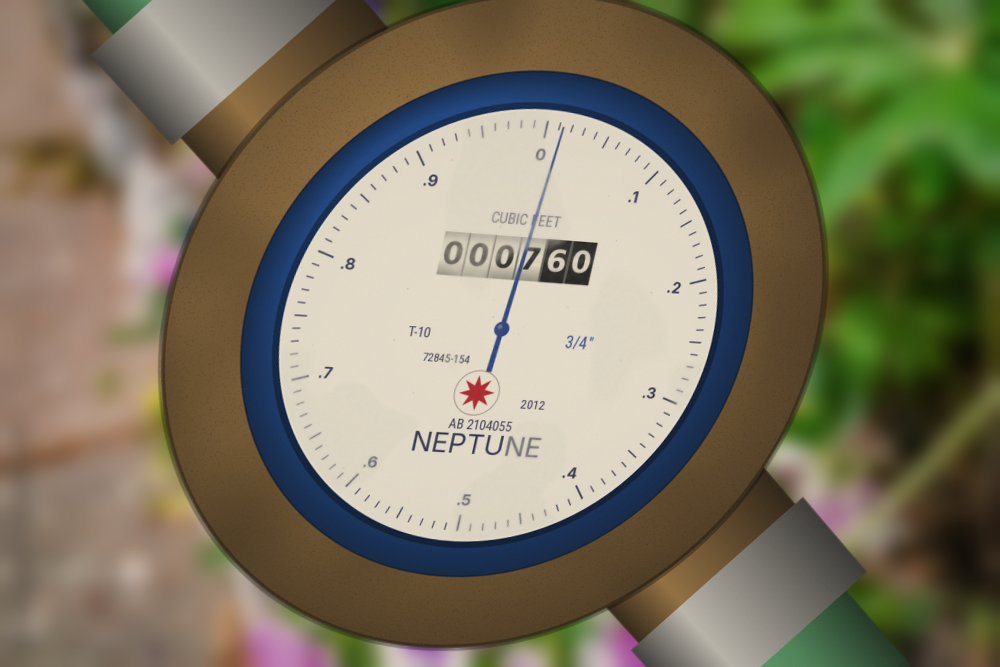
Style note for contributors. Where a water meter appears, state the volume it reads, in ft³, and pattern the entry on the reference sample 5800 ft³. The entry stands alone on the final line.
760.01 ft³
